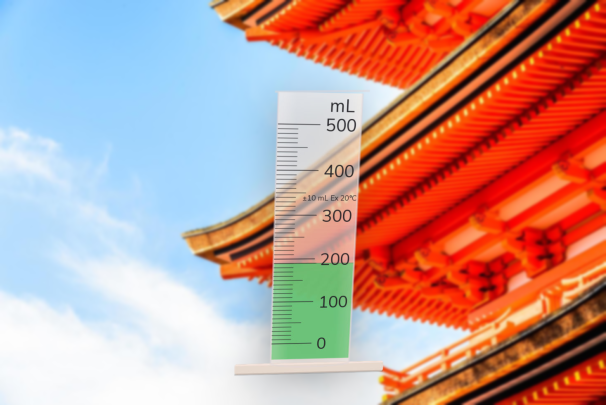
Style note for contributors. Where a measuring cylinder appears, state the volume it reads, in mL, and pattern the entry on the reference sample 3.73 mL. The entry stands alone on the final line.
190 mL
